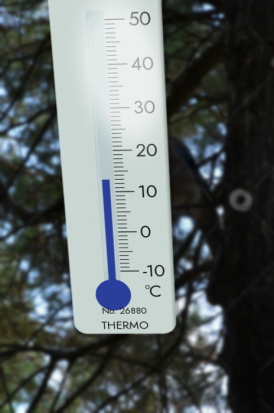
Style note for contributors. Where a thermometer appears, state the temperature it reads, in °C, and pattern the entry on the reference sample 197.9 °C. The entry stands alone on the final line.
13 °C
